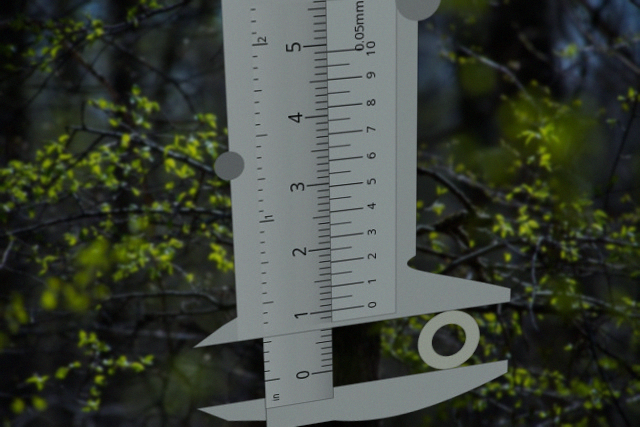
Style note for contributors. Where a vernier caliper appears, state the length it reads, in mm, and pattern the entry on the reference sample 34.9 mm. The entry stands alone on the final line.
10.0 mm
